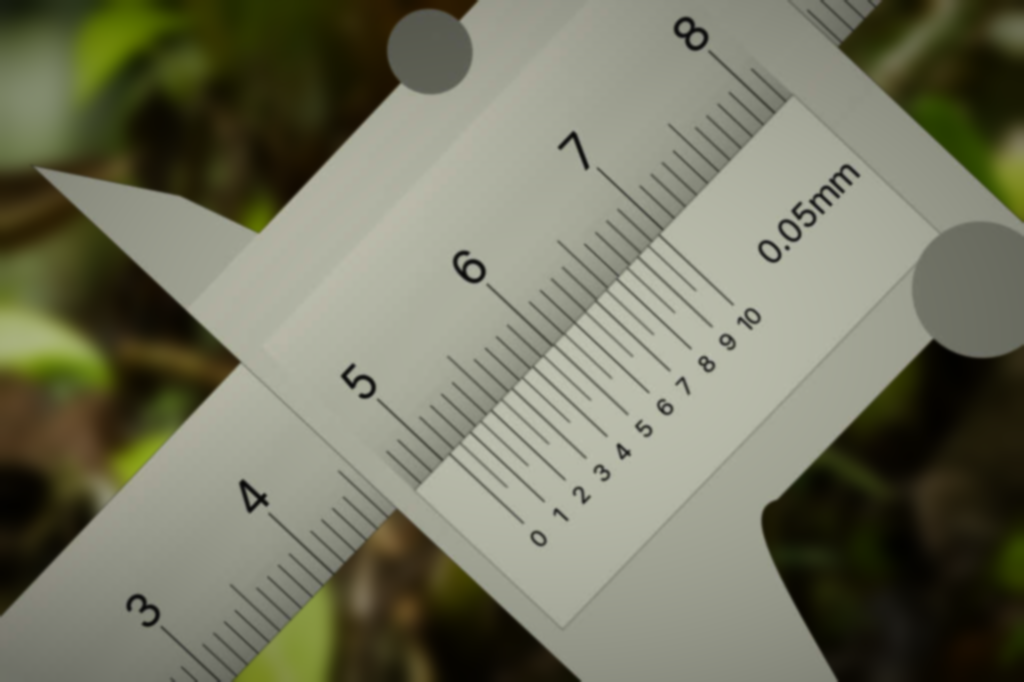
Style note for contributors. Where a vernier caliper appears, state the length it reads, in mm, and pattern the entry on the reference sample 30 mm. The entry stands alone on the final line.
50.6 mm
